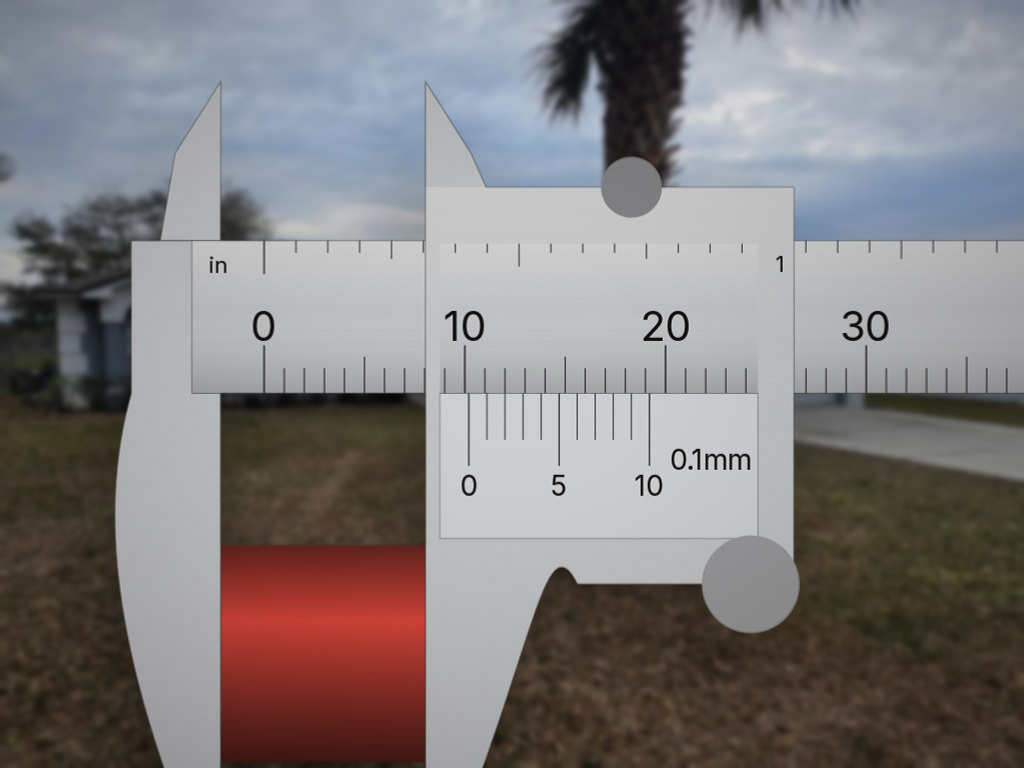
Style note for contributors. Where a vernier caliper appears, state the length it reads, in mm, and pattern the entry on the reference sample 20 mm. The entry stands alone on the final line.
10.2 mm
